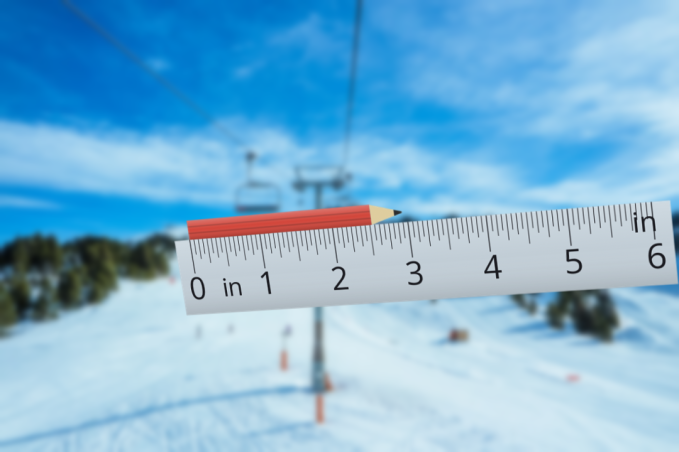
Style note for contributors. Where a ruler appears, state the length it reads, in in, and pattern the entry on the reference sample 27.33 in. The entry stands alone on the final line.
2.9375 in
